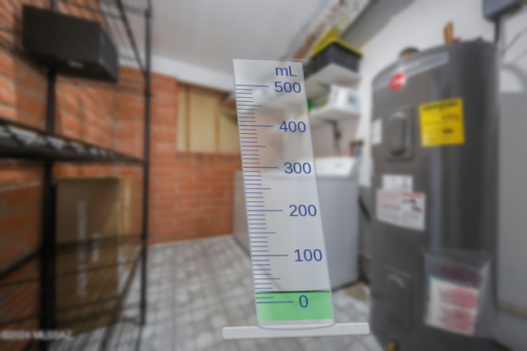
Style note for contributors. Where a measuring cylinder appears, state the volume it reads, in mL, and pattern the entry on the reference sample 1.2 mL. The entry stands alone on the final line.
20 mL
